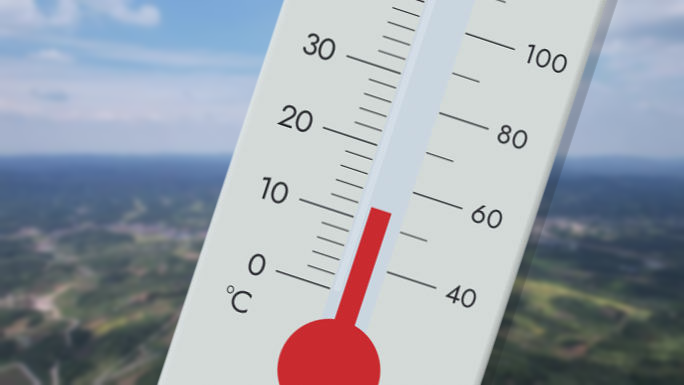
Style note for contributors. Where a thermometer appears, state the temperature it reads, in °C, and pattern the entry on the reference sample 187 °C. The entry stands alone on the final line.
12 °C
